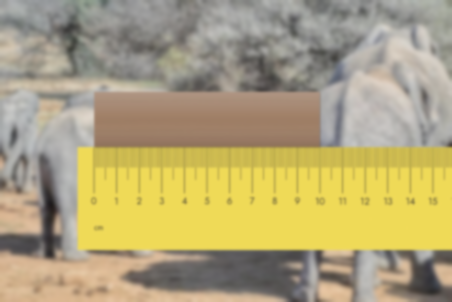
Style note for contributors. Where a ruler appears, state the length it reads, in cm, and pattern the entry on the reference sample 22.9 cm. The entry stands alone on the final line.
10 cm
